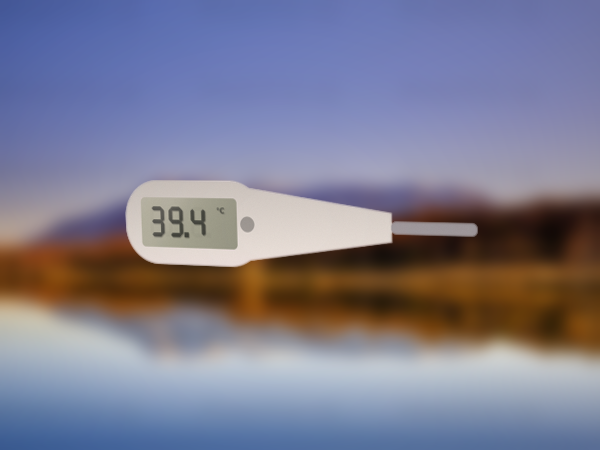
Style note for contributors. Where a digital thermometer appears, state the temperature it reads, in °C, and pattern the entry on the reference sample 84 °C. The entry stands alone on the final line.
39.4 °C
